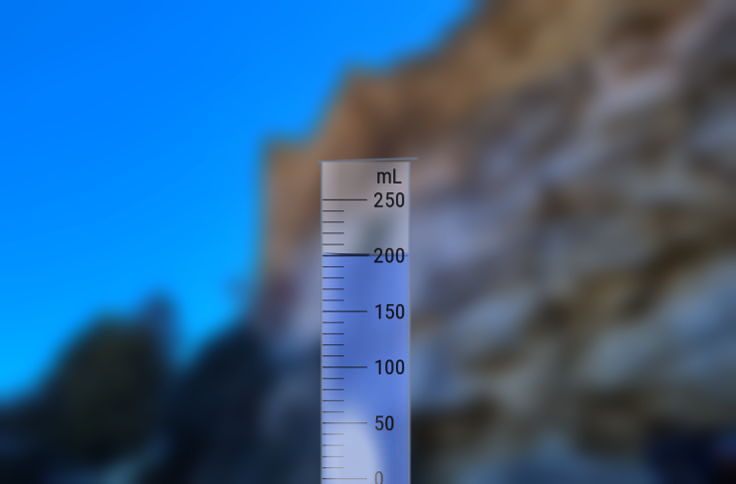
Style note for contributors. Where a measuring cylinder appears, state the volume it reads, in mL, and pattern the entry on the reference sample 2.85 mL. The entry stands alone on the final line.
200 mL
